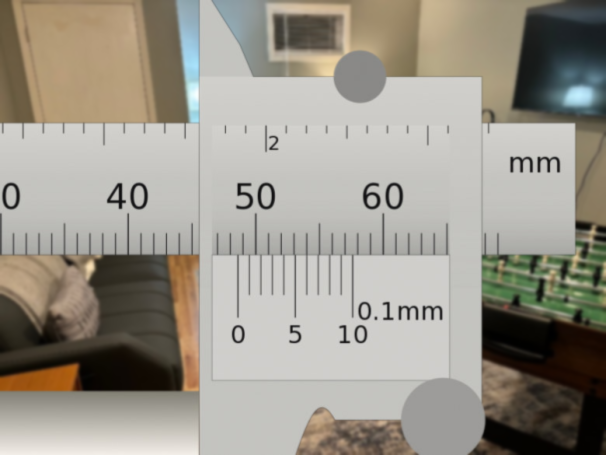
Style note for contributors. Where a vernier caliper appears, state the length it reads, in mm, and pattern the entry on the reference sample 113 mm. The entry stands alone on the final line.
48.6 mm
